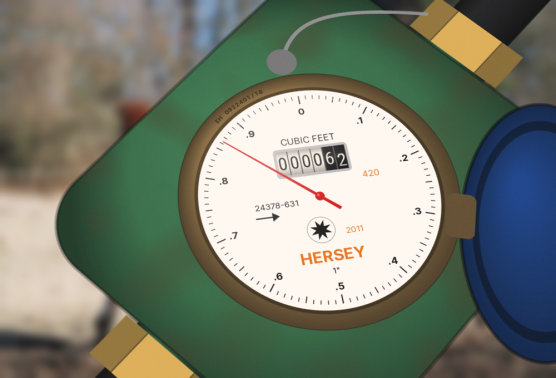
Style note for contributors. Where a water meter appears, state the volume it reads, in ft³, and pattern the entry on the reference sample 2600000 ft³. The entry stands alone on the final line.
61.86 ft³
